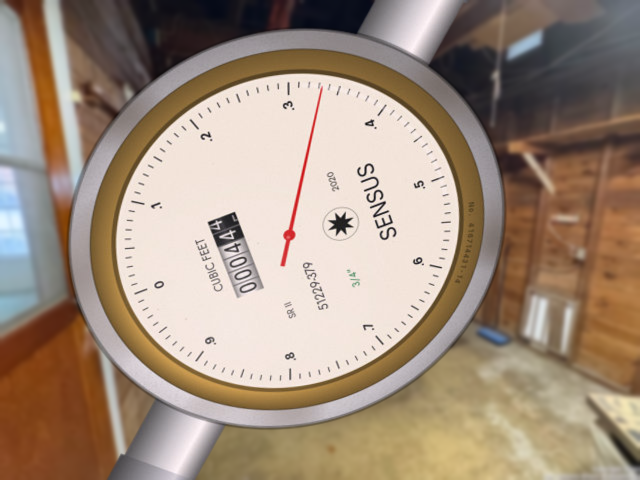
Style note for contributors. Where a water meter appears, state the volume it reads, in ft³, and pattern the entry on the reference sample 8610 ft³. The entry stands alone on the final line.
444.33 ft³
